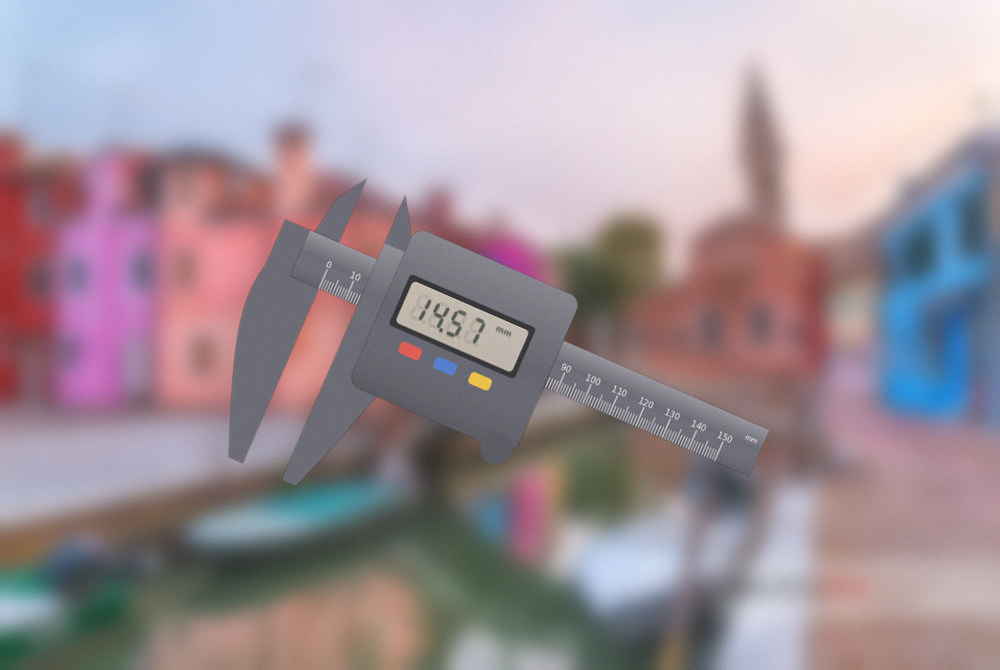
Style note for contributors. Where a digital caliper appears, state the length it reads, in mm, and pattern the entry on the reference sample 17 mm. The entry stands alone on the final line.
14.57 mm
